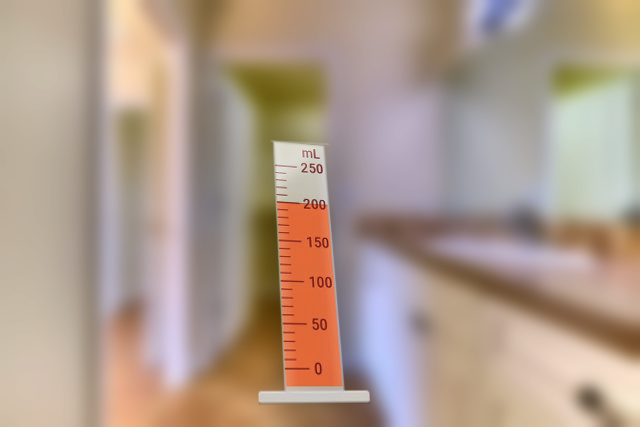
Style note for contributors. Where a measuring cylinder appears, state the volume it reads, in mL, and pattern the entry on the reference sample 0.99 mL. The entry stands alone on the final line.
200 mL
